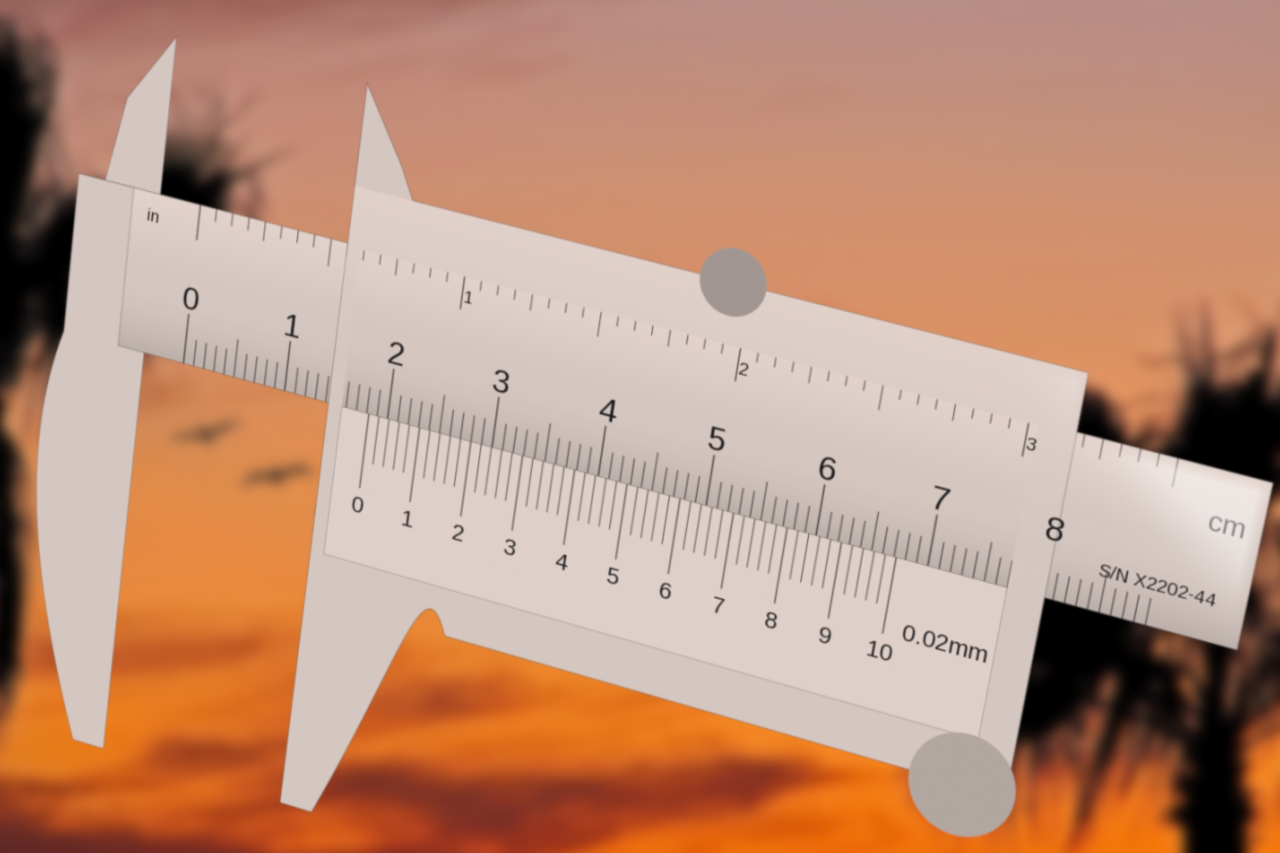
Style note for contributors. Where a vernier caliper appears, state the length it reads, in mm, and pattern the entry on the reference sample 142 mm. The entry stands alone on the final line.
18.2 mm
